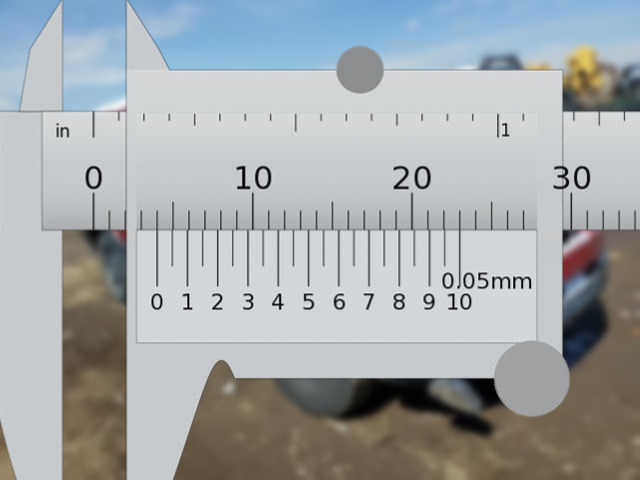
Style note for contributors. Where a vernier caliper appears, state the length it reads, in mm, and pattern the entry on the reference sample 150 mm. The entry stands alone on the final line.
4.0 mm
